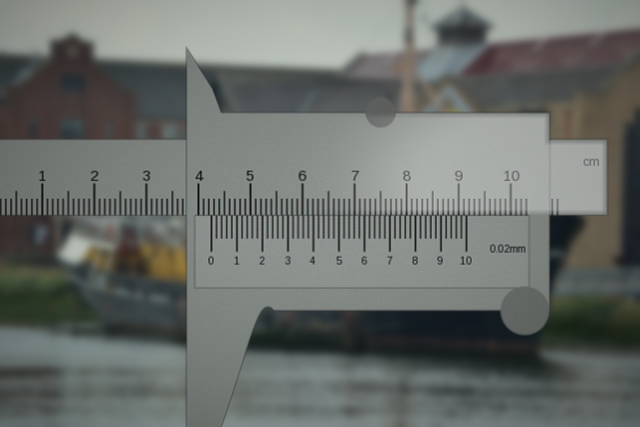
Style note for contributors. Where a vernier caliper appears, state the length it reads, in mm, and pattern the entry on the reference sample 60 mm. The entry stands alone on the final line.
42.5 mm
